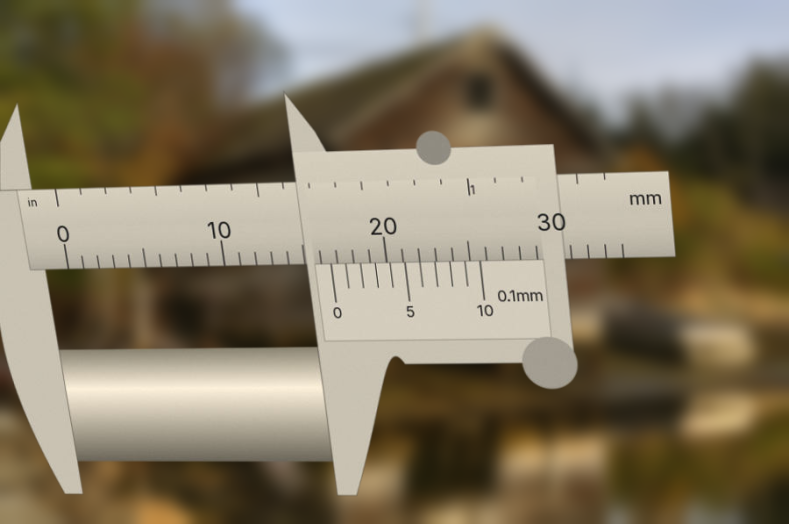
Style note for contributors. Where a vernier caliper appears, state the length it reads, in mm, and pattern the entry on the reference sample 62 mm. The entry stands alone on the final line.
16.6 mm
